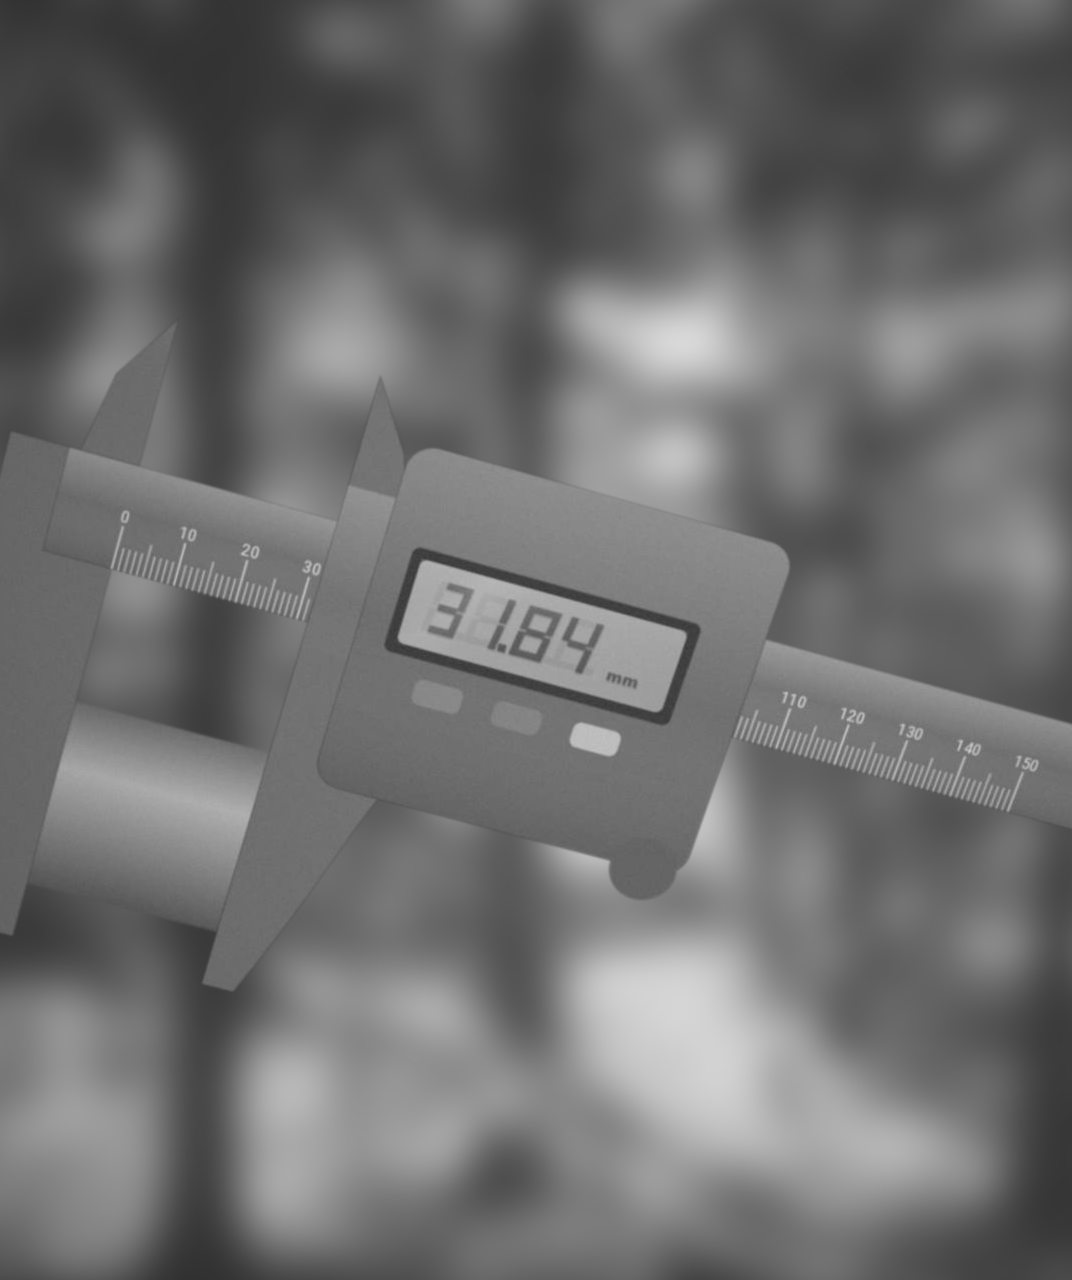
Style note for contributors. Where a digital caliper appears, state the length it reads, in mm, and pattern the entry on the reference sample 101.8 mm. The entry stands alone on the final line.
31.84 mm
